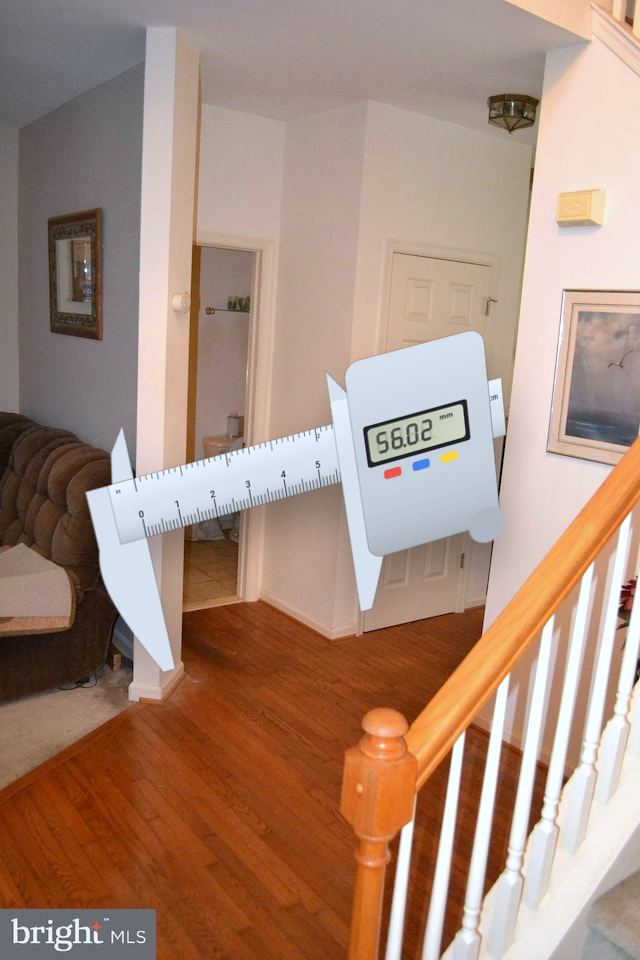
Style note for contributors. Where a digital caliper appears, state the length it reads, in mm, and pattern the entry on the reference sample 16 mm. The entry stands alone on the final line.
56.02 mm
